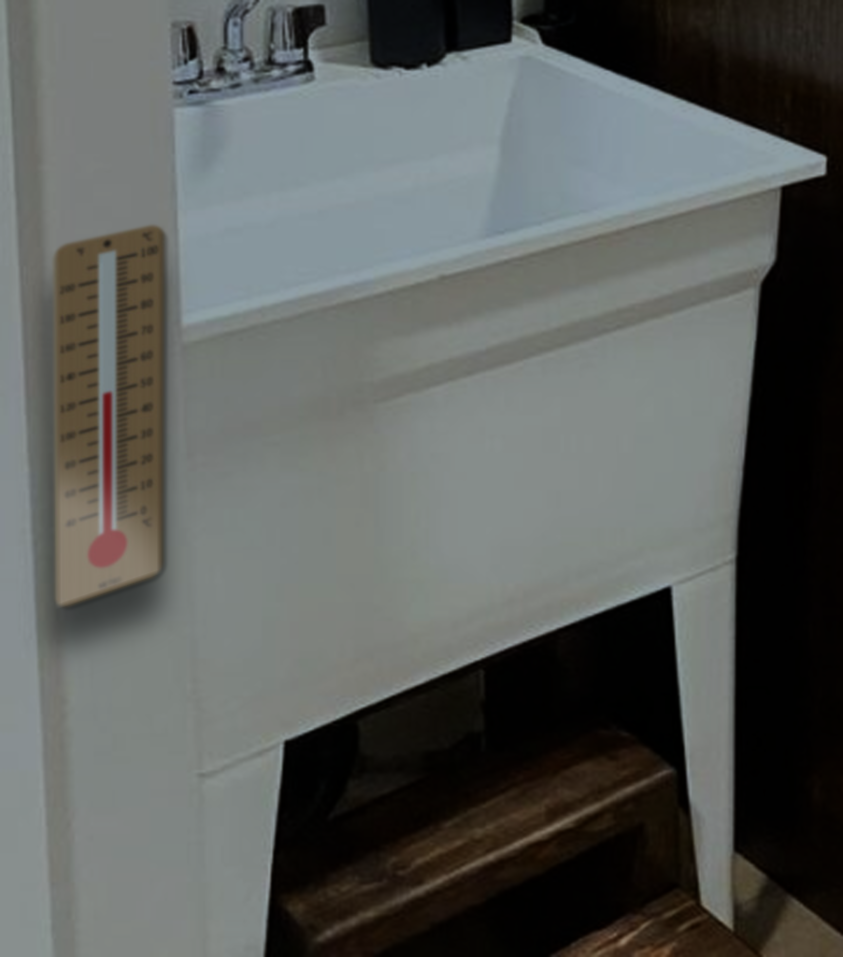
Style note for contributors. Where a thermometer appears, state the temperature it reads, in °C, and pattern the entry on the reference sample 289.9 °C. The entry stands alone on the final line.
50 °C
